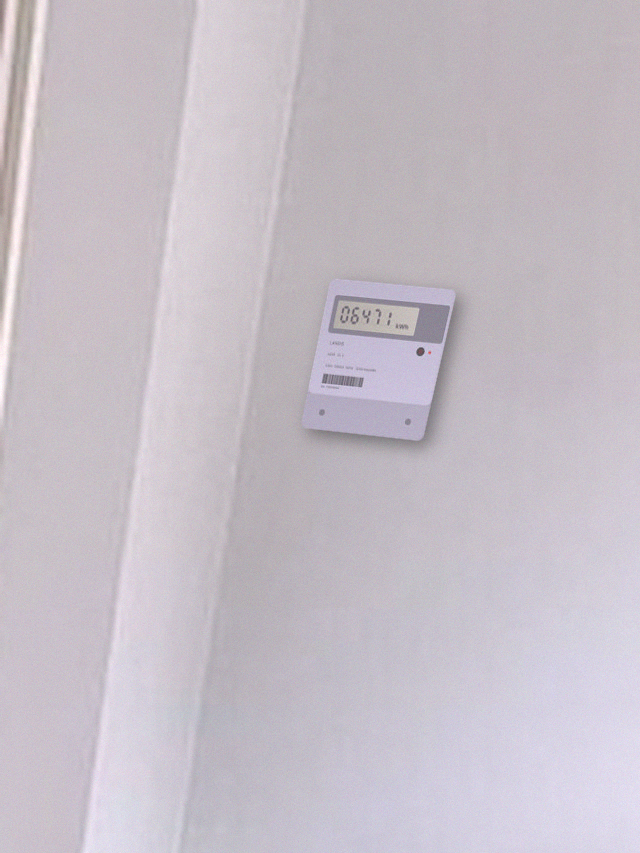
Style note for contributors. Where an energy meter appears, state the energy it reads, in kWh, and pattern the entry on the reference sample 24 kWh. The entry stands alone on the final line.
6471 kWh
